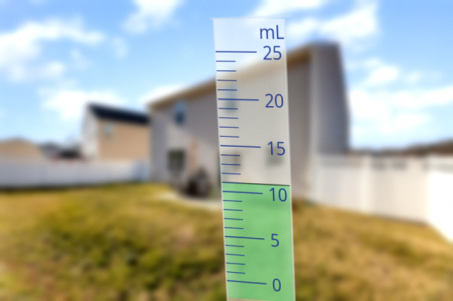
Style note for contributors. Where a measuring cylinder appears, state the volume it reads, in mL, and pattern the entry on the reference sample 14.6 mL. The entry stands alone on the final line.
11 mL
